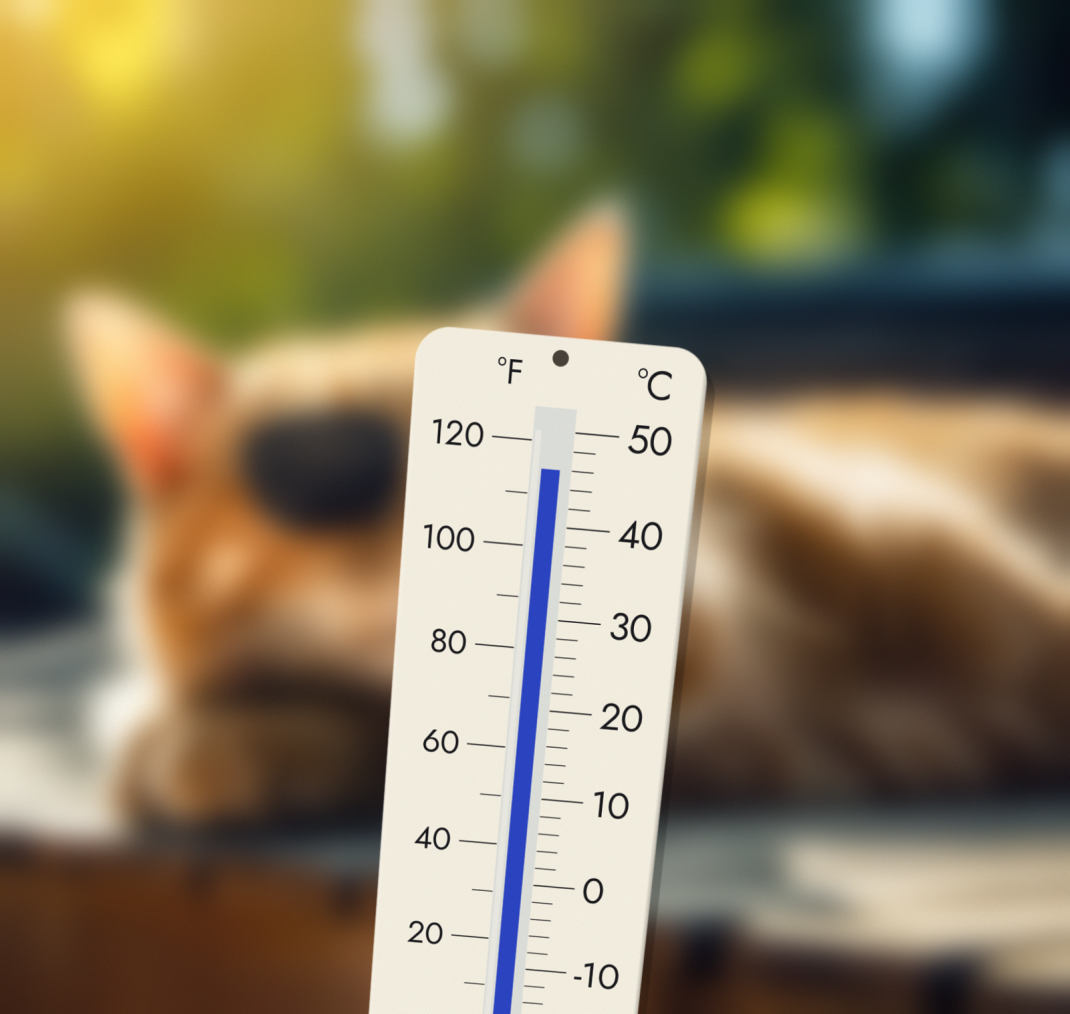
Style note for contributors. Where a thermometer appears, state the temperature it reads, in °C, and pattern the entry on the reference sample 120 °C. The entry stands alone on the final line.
46 °C
